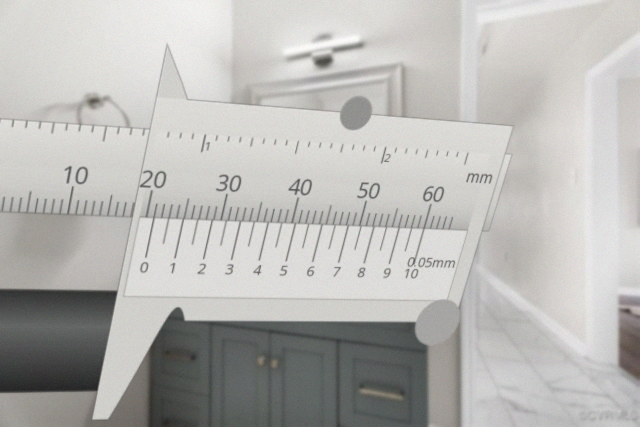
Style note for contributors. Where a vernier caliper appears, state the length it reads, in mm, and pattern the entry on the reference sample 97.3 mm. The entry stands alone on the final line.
21.0 mm
